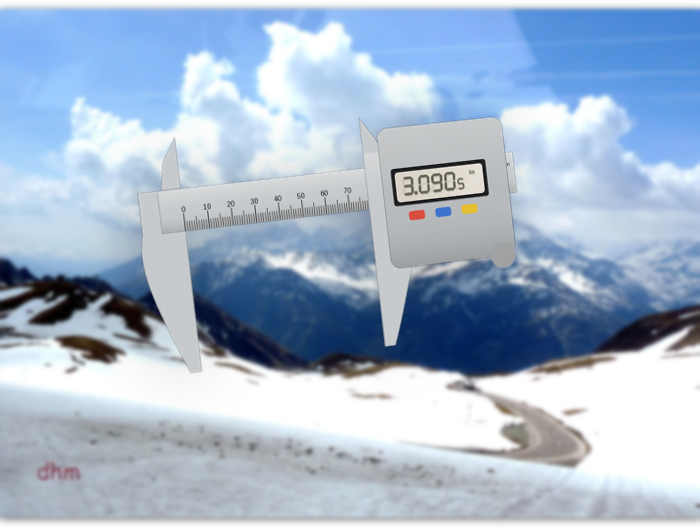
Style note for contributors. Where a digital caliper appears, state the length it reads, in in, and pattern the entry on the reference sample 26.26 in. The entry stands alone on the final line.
3.0905 in
